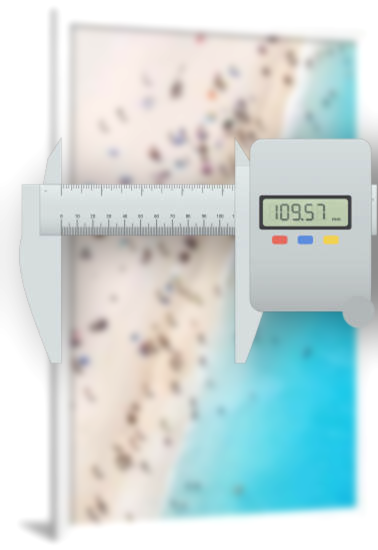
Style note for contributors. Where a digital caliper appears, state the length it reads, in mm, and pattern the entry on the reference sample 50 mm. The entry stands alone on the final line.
109.57 mm
